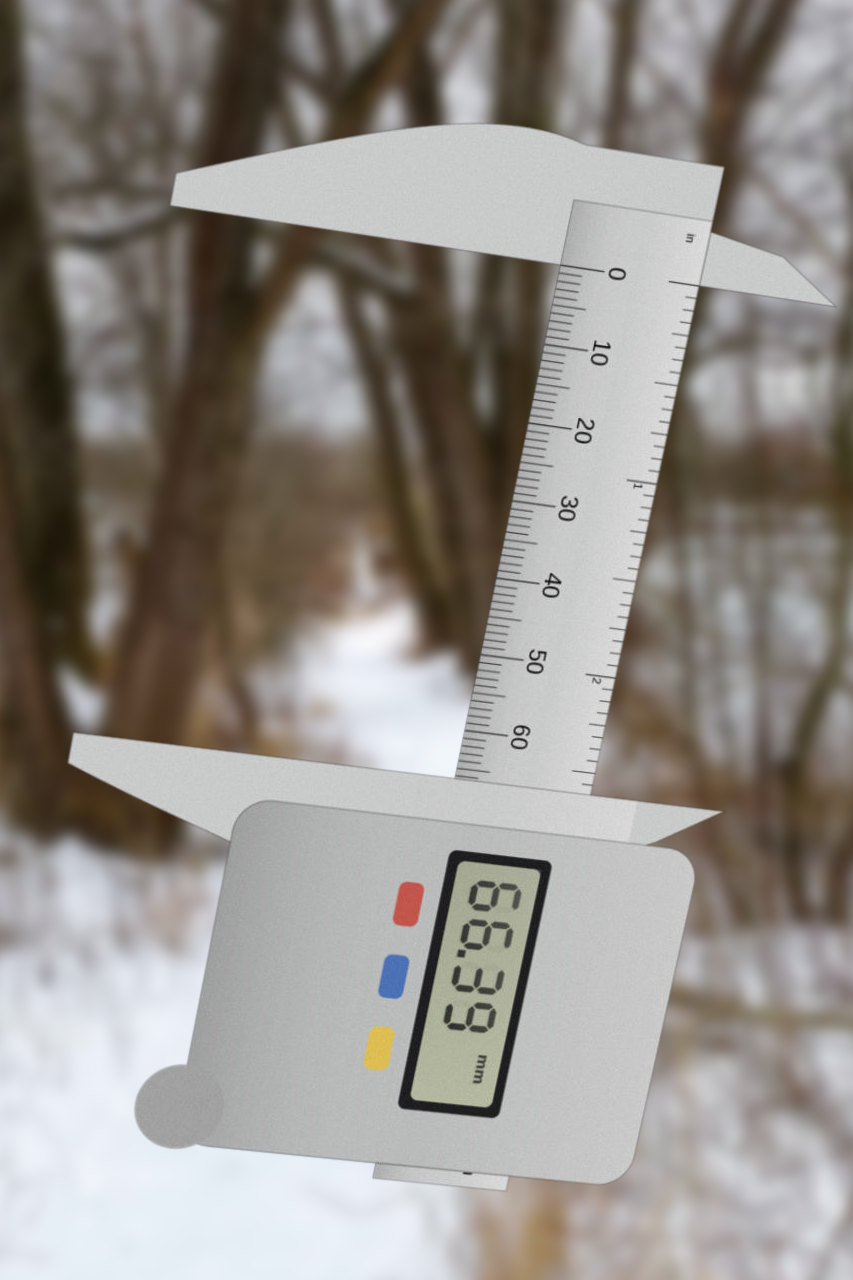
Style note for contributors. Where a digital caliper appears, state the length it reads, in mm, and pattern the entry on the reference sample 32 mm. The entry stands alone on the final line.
66.39 mm
